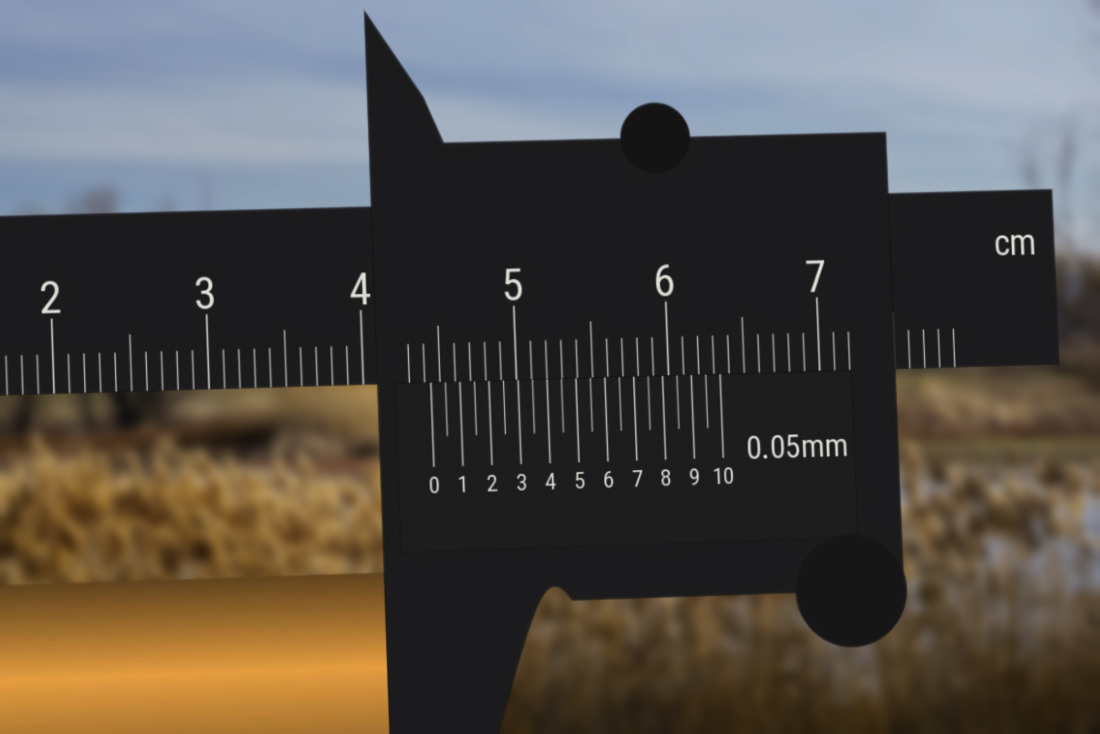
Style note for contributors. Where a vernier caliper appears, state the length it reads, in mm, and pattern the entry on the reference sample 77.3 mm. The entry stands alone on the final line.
44.4 mm
